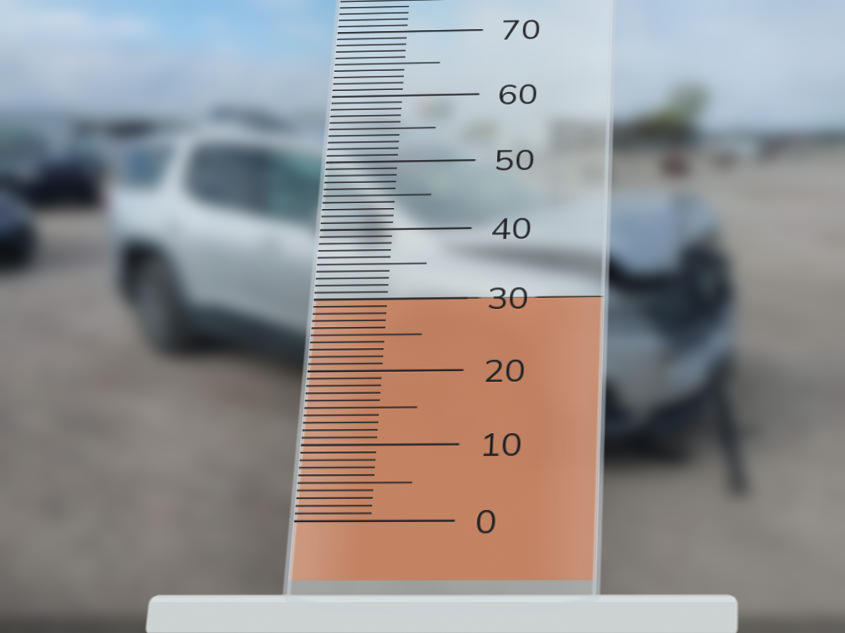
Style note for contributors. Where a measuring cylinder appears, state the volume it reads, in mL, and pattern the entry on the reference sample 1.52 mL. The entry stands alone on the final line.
30 mL
